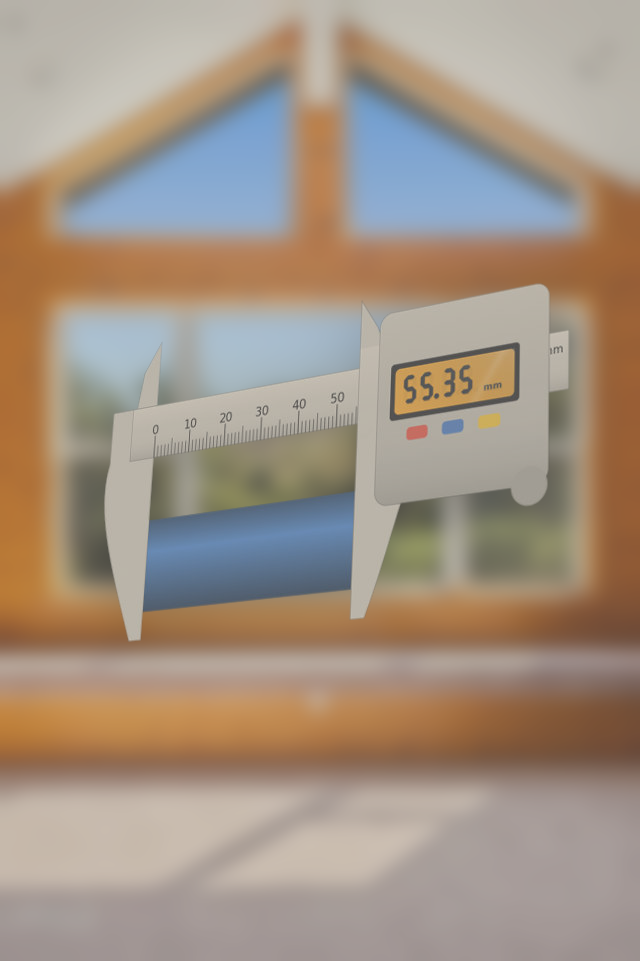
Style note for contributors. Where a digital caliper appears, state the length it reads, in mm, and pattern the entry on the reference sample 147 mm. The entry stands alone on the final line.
55.35 mm
